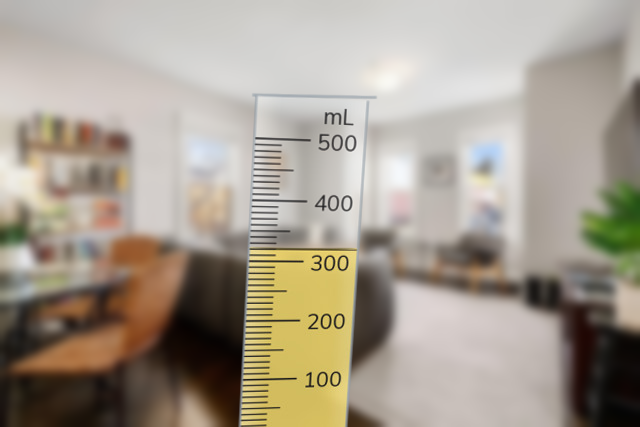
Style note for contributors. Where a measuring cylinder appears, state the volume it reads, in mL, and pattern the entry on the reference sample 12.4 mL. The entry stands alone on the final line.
320 mL
